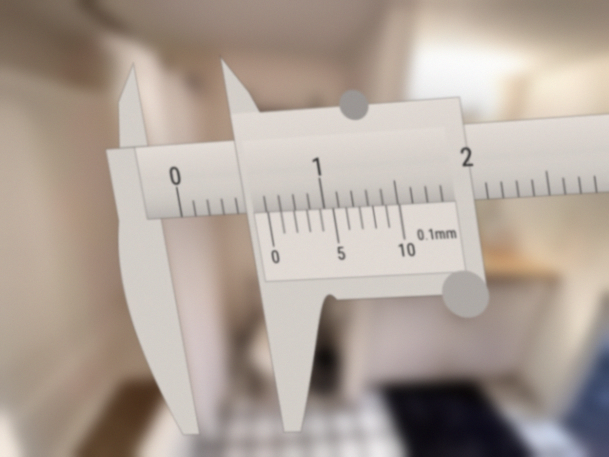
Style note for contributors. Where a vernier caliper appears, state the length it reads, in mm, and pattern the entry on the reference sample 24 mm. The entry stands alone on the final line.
6.1 mm
